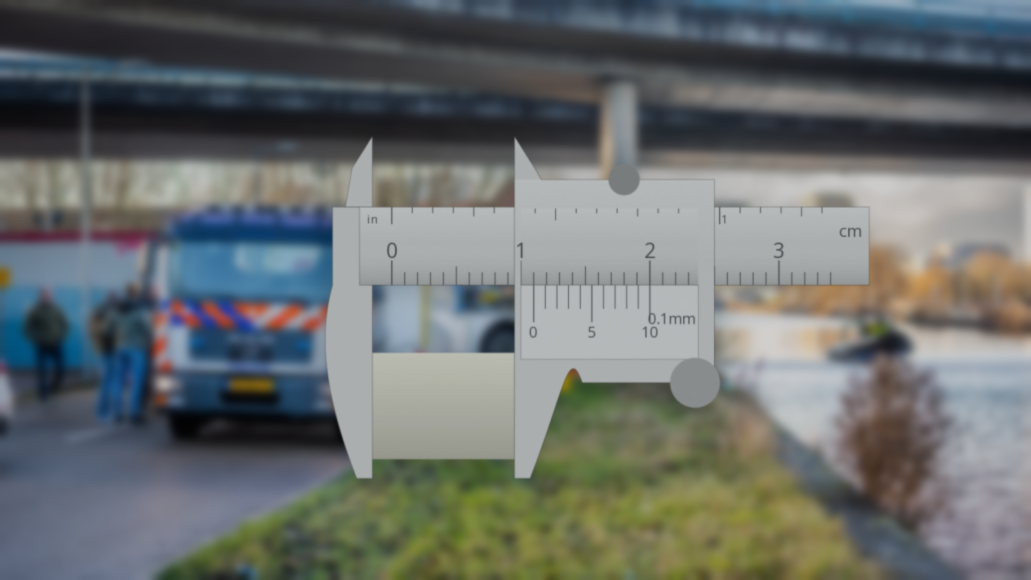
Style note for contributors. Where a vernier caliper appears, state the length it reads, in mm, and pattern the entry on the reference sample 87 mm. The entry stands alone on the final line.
11.0 mm
